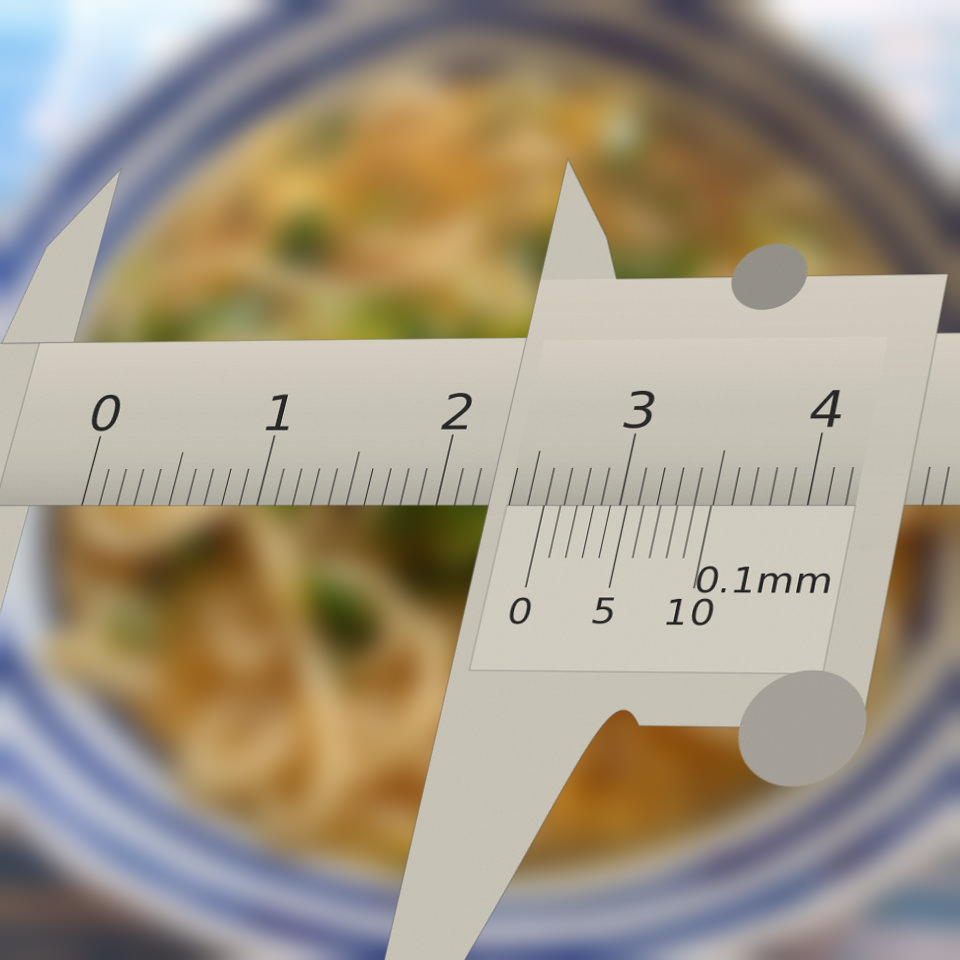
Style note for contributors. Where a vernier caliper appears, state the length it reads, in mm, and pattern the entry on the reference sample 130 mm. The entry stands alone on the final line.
25.9 mm
